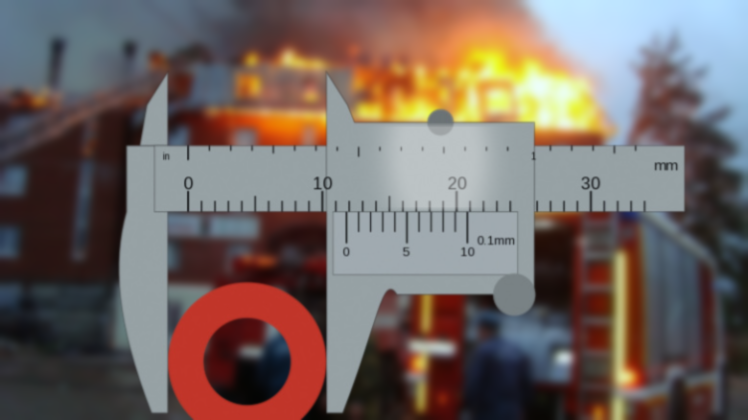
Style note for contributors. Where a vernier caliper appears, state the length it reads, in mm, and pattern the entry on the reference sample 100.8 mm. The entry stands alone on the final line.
11.8 mm
